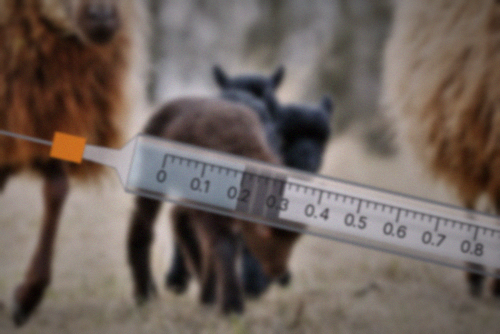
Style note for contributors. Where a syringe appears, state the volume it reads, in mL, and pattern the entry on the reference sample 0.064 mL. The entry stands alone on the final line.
0.2 mL
